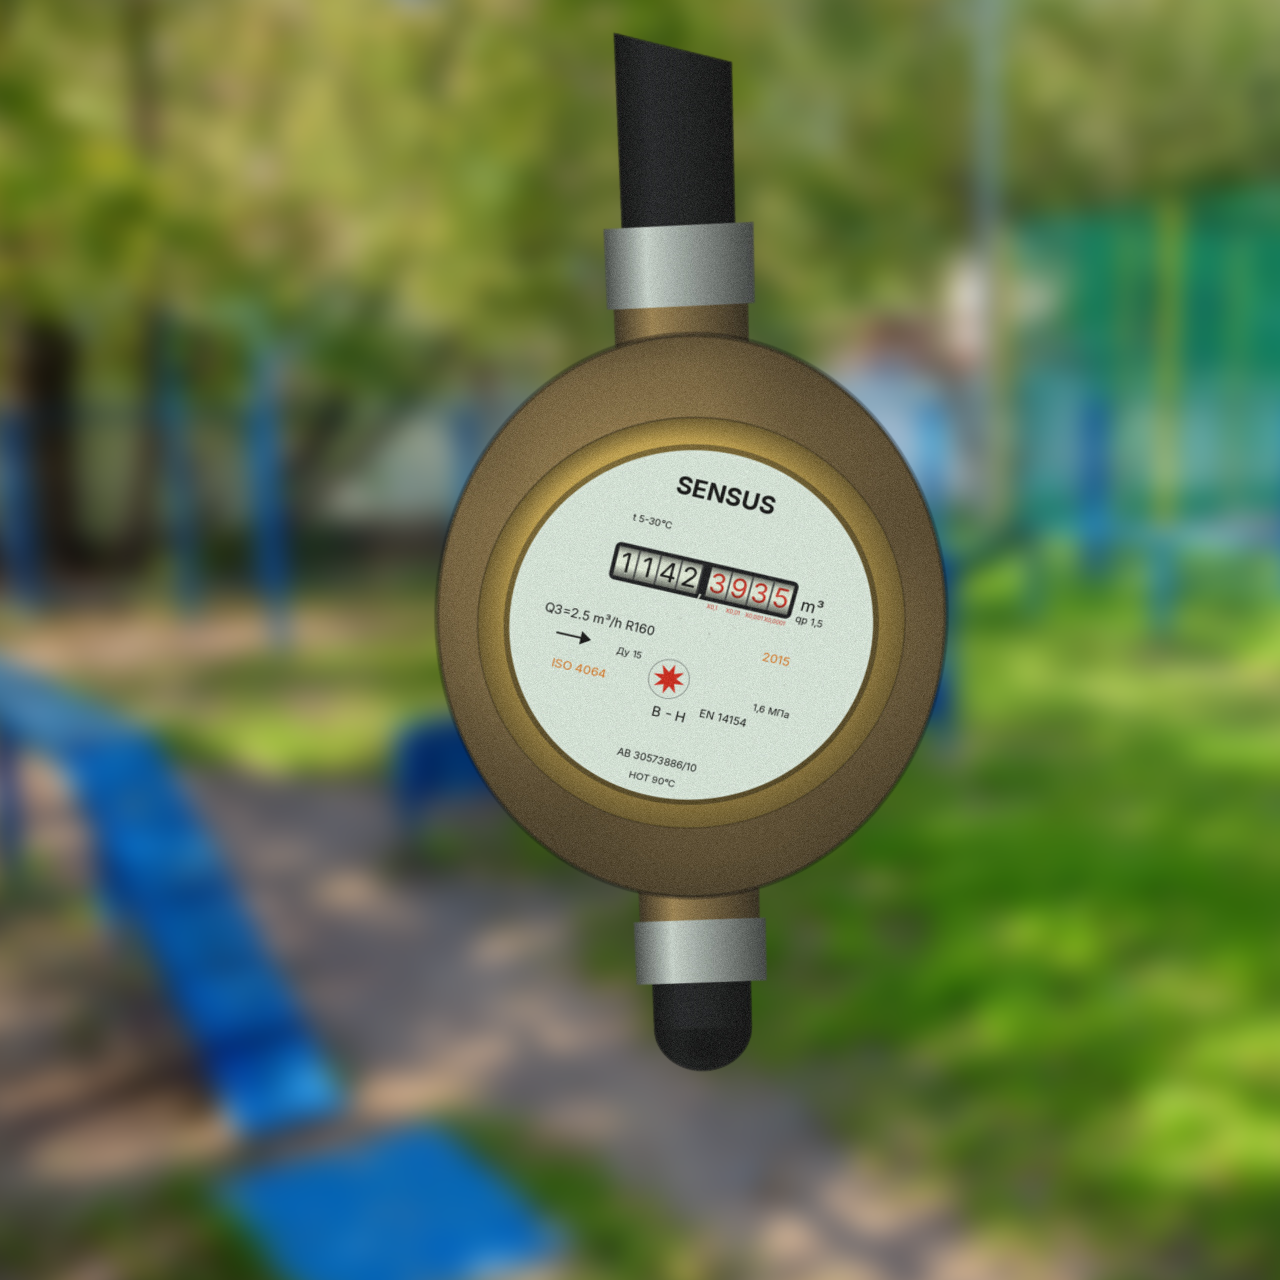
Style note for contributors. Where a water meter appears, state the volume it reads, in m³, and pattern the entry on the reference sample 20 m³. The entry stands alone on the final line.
1142.3935 m³
